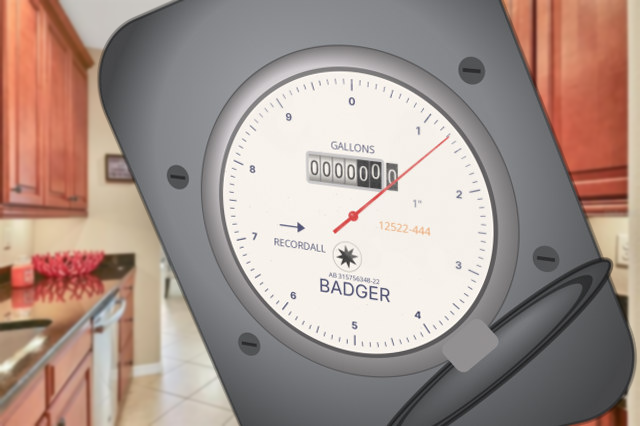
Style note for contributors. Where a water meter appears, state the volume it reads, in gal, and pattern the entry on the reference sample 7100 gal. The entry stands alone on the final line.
1.3 gal
